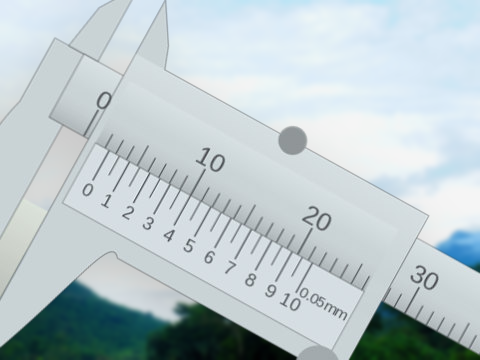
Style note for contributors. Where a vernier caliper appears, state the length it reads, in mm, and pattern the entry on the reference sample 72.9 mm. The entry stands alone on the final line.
2.4 mm
